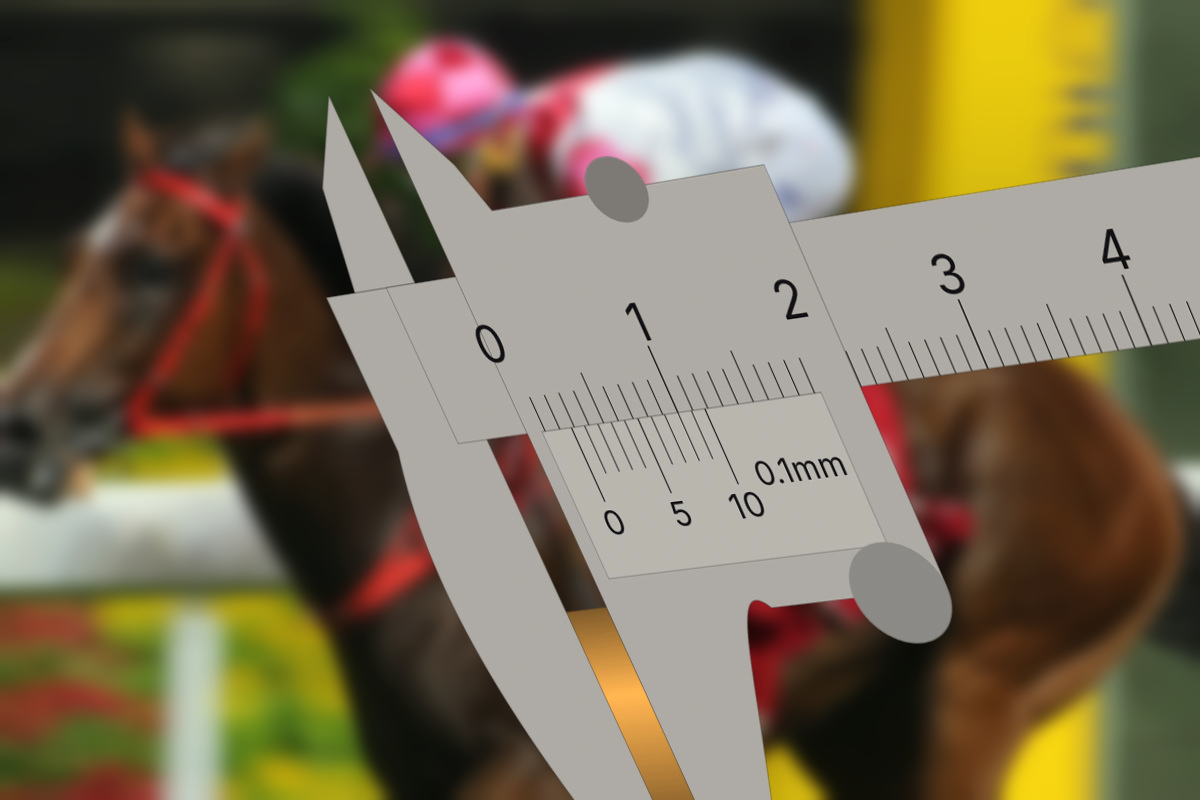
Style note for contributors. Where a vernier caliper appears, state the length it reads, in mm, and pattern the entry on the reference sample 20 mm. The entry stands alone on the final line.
2.8 mm
